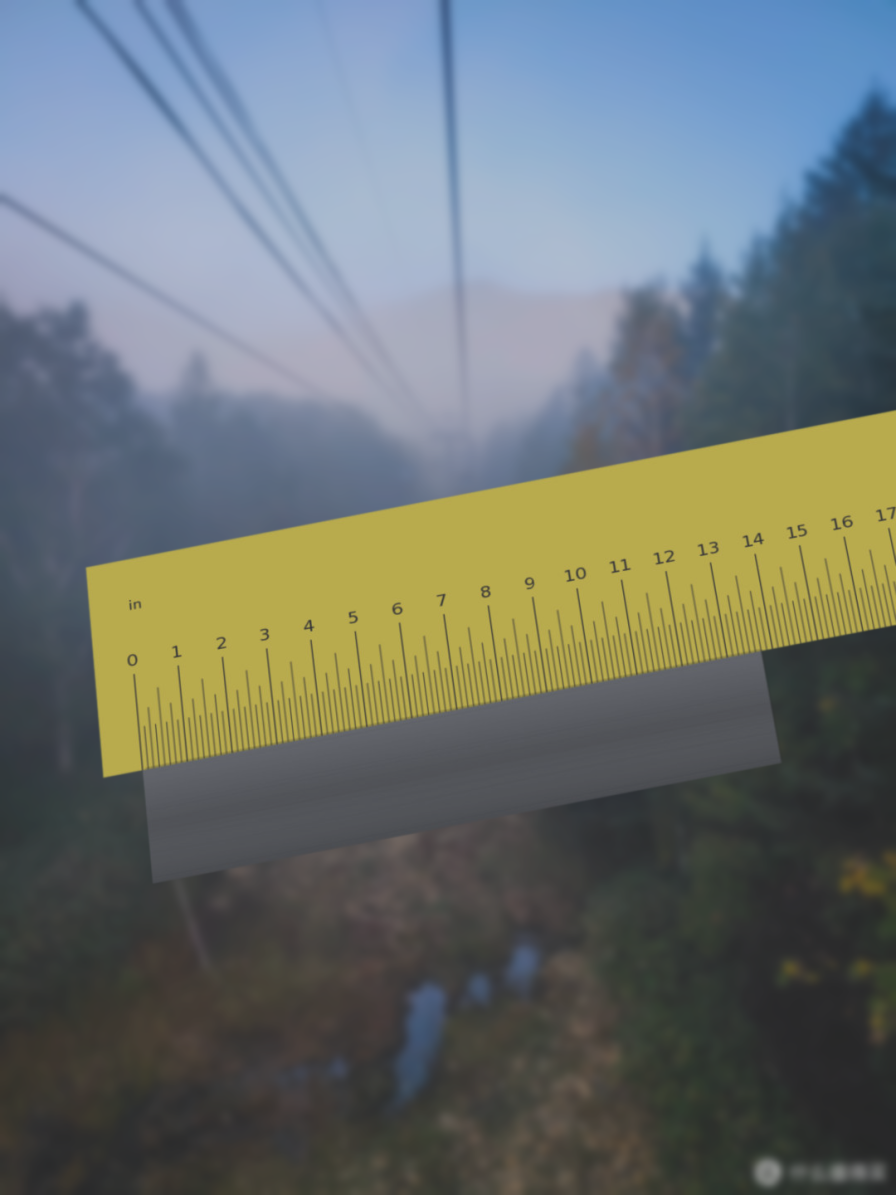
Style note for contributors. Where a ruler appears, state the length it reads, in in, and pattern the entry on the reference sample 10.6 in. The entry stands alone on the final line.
13.75 in
